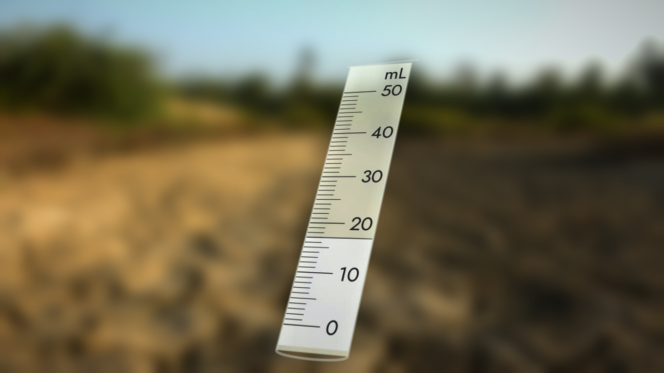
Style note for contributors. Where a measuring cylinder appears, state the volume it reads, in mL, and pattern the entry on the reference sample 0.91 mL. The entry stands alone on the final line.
17 mL
